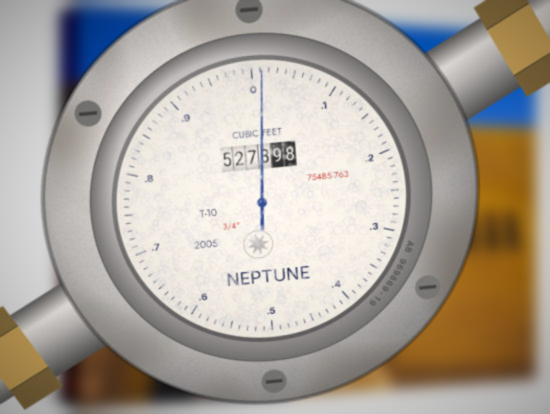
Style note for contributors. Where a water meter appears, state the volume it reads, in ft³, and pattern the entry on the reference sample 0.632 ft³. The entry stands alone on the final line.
527398.01 ft³
